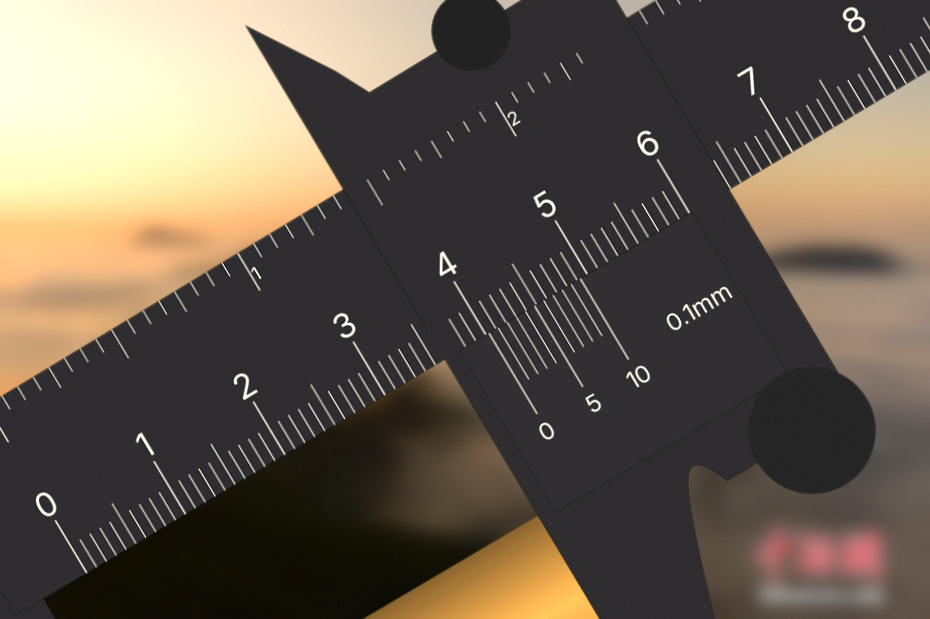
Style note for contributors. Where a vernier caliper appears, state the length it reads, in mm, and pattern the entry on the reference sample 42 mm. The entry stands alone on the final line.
40.3 mm
